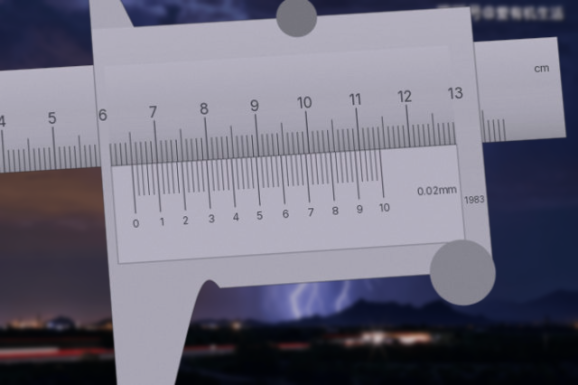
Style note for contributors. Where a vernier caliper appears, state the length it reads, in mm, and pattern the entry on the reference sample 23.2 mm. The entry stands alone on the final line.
65.0 mm
